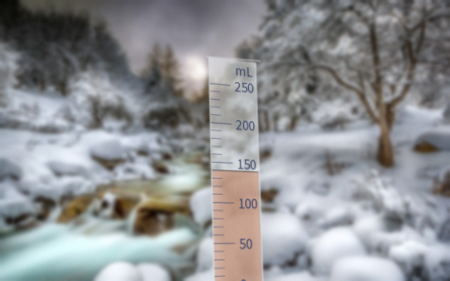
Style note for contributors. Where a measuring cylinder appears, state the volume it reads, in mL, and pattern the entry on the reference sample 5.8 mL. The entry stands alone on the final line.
140 mL
